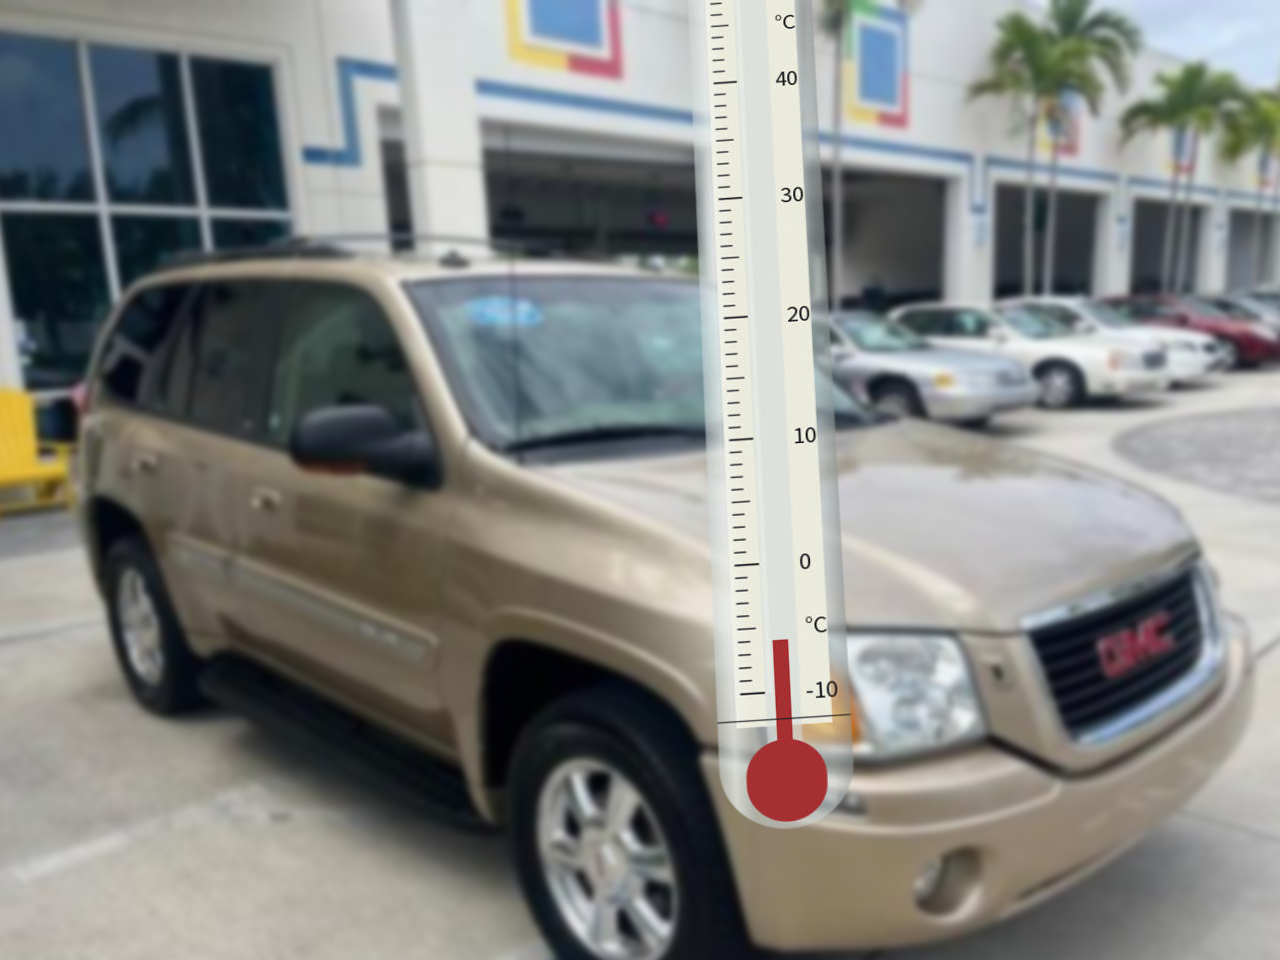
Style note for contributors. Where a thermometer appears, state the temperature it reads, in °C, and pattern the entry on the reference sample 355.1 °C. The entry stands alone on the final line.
-6 °C
